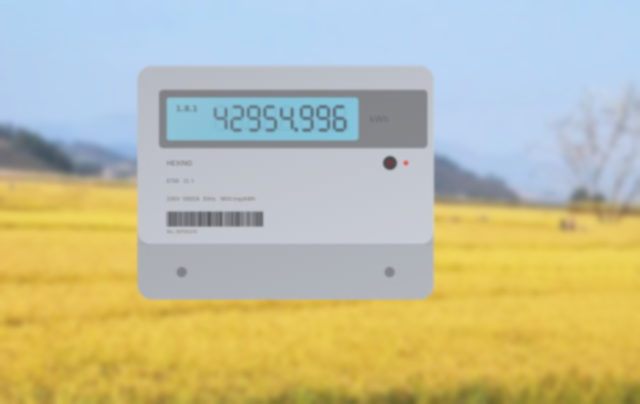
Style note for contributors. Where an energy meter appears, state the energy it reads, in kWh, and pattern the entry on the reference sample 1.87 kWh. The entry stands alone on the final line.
42954.996 kWh
